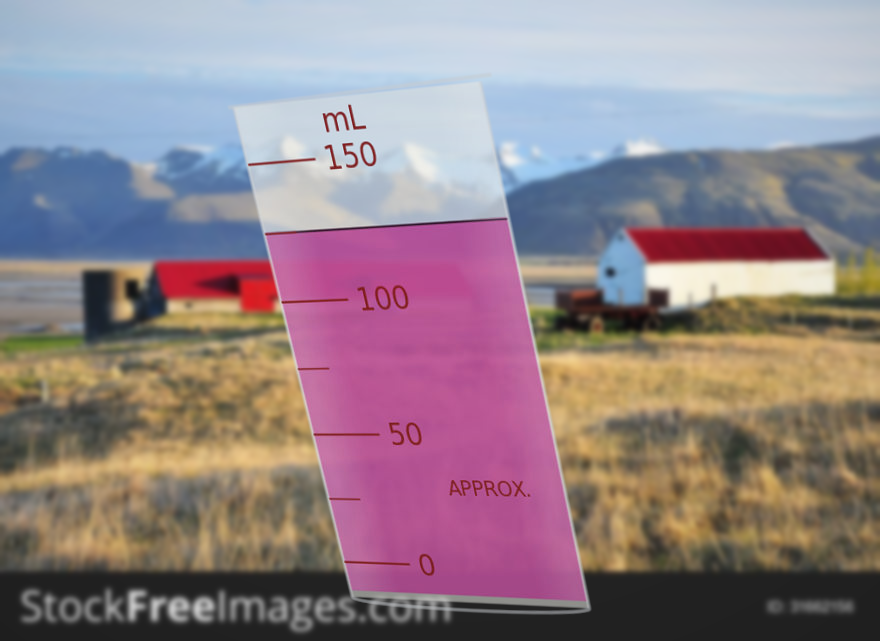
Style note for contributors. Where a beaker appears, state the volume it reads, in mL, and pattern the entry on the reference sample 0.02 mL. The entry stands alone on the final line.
125 mL
